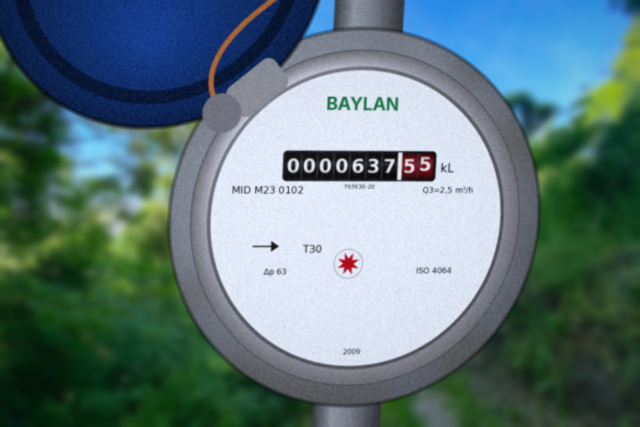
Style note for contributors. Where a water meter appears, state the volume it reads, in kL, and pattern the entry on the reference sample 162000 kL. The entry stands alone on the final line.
637.55 kL
